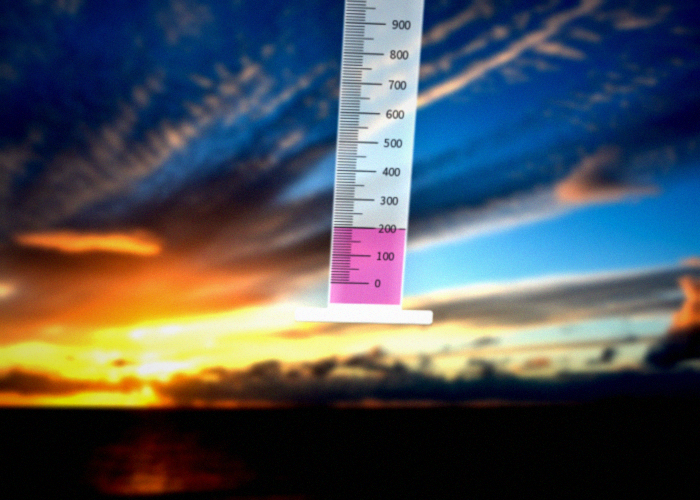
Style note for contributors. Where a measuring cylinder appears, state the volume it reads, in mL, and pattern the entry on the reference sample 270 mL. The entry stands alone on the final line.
200 mL
